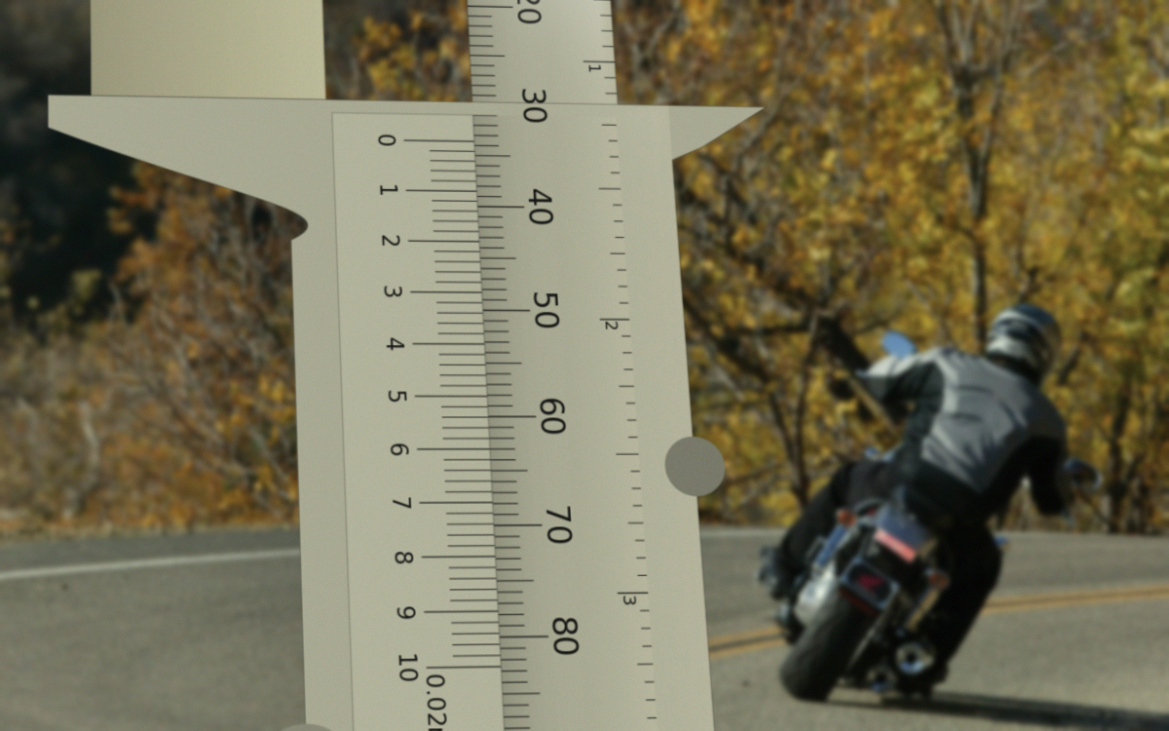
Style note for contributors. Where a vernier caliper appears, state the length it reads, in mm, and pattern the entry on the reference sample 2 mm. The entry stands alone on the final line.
33.6 mm
